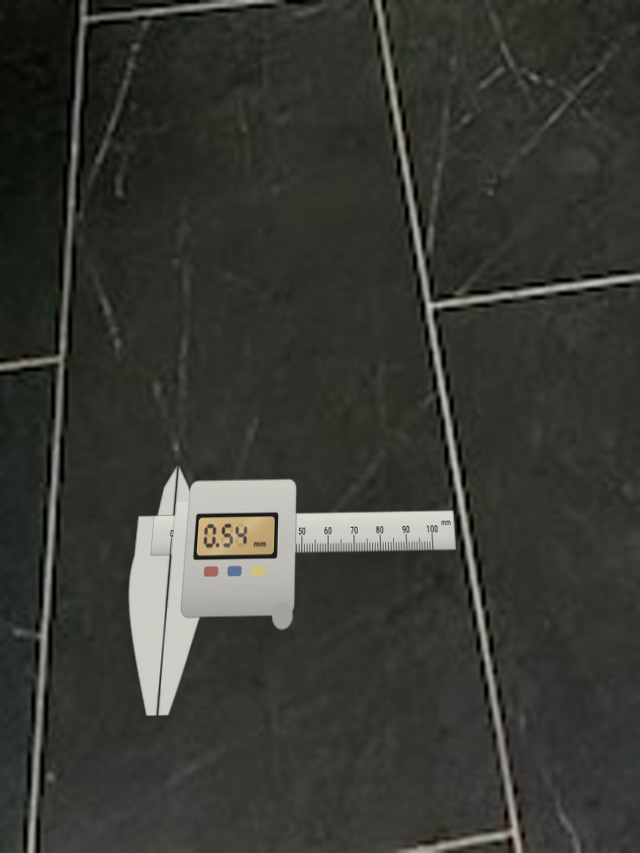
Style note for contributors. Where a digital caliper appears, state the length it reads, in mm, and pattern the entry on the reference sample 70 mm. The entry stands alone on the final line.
0.54 mm
